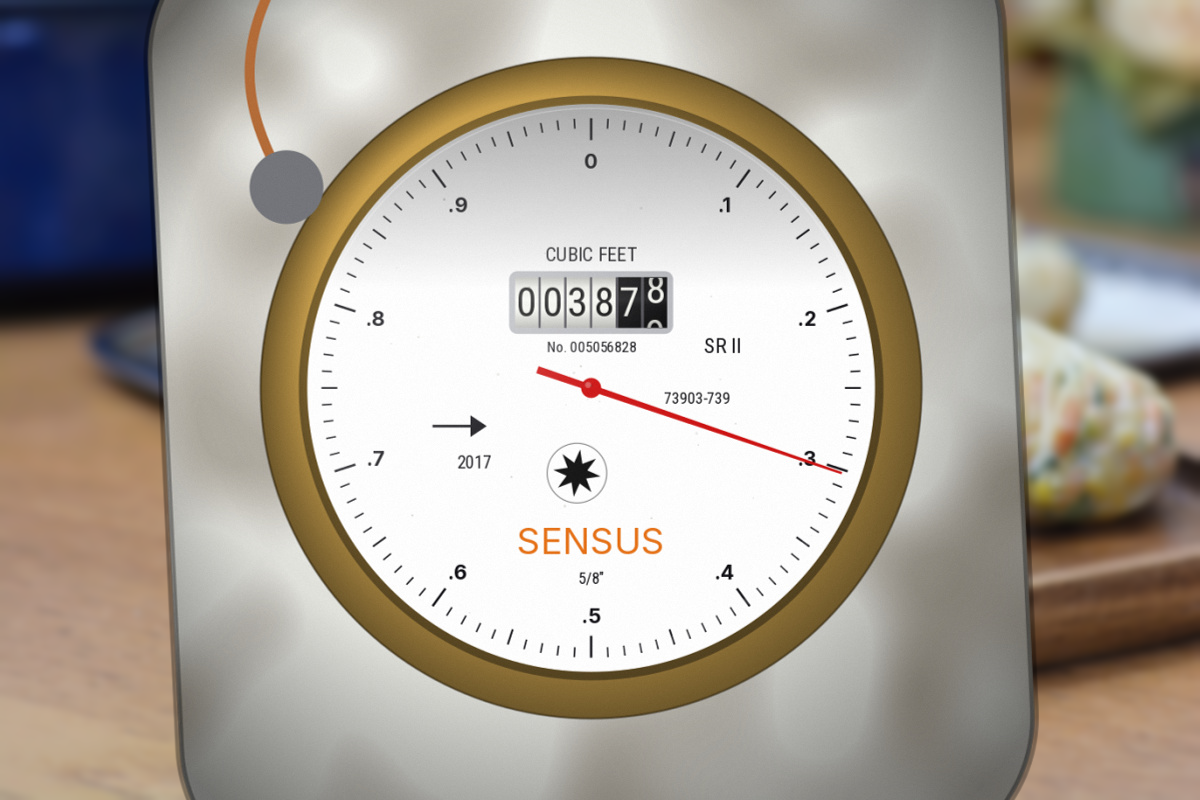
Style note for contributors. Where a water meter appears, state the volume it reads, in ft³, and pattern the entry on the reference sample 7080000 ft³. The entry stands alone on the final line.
3878.30 ft³
